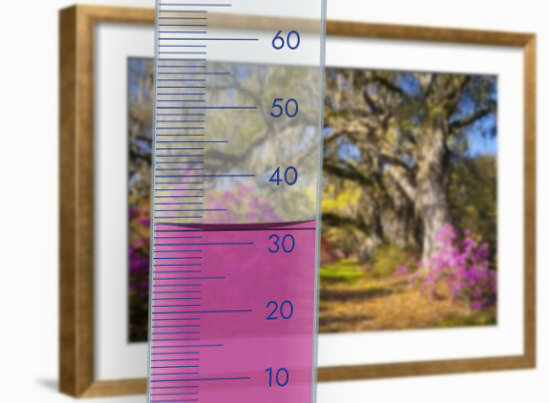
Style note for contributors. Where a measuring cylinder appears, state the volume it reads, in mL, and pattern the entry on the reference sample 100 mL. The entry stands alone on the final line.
32 mL
